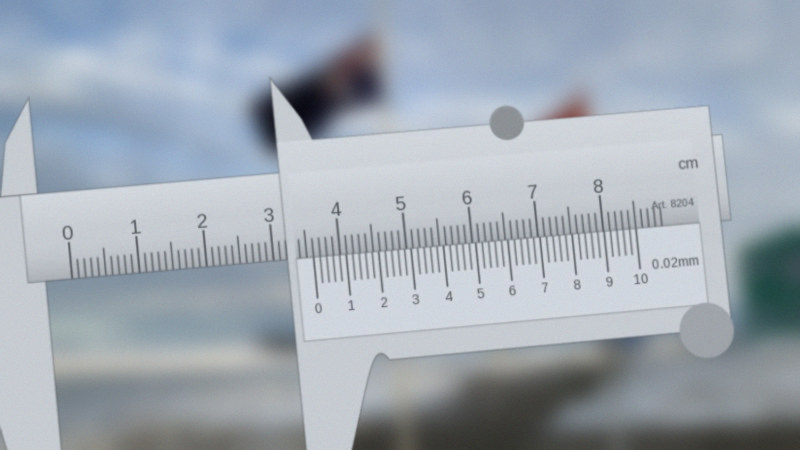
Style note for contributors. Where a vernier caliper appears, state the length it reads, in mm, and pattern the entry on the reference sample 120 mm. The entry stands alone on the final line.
36.0 mm
